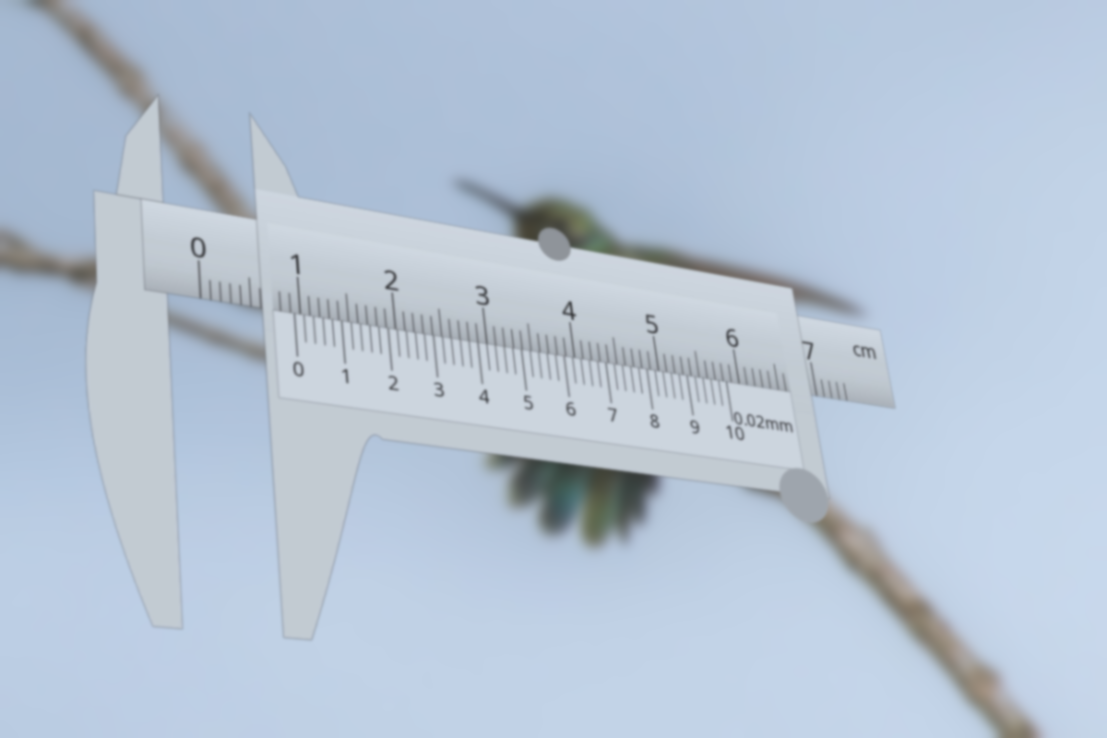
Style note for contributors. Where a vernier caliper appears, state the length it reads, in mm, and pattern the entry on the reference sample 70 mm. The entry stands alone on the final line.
9.4 mm
